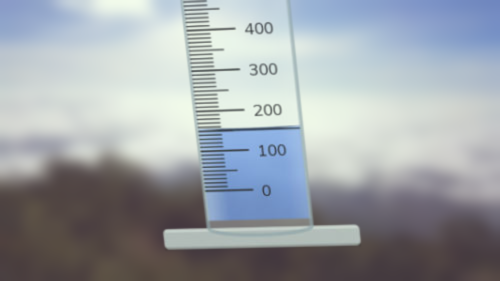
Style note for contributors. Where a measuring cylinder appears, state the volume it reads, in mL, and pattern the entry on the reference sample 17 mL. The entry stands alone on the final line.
150 mL
